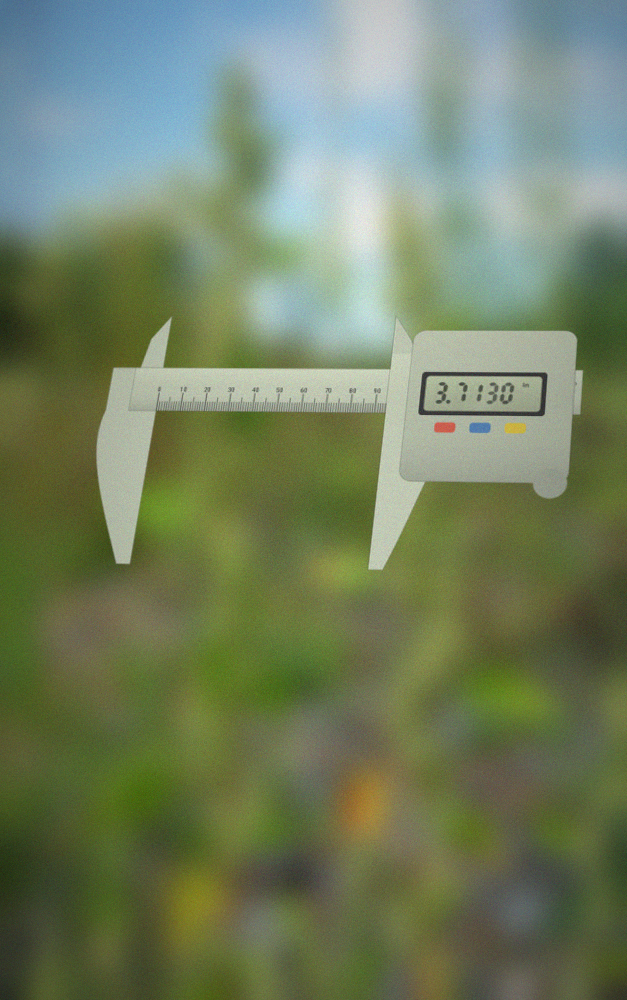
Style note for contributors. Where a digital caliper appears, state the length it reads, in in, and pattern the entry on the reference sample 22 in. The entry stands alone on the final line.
3.7130 in
